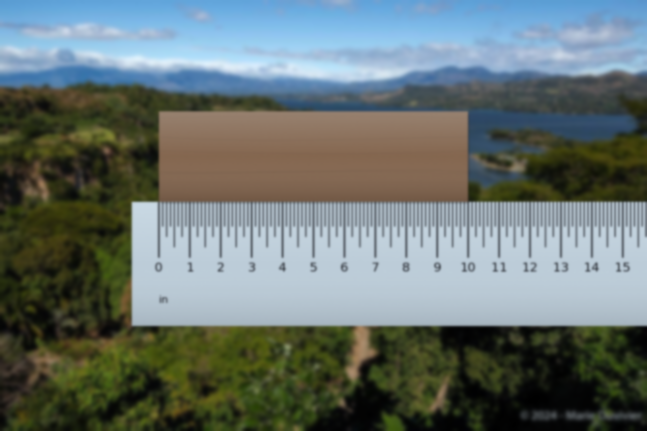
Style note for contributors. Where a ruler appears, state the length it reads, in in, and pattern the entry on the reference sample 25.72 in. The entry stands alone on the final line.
10 in
